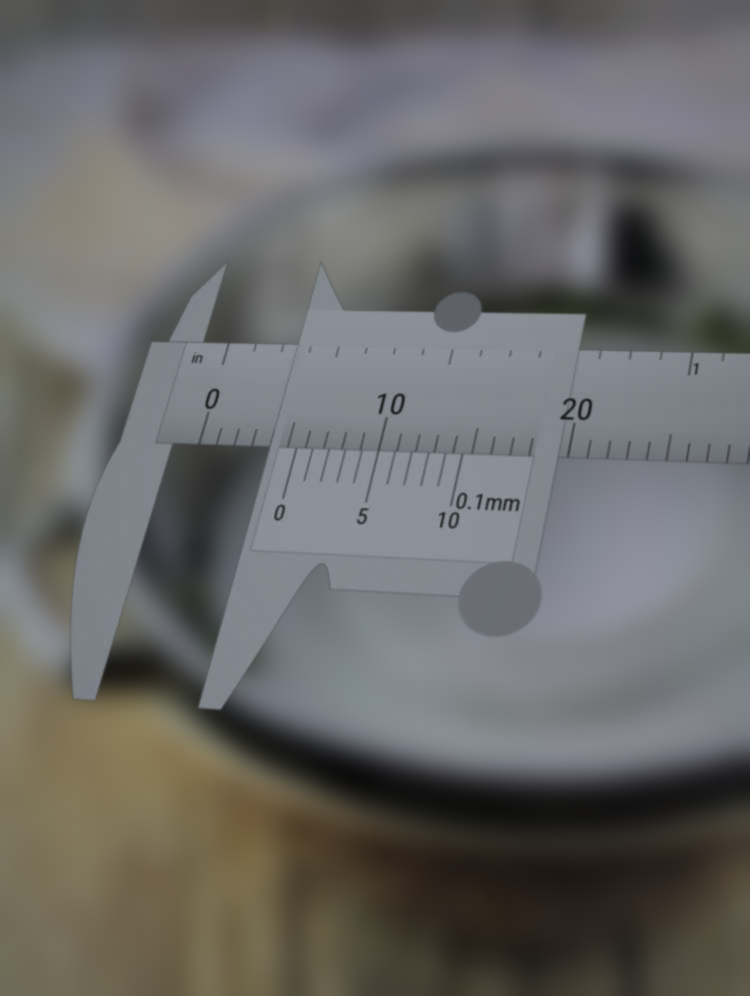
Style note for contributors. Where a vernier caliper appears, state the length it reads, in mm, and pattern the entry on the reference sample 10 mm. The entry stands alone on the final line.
5.5 mm
